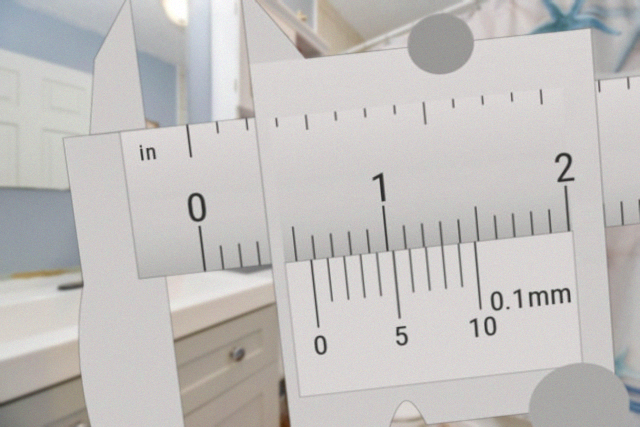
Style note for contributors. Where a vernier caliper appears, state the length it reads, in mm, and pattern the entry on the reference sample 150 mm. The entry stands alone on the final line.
5.8 mm
